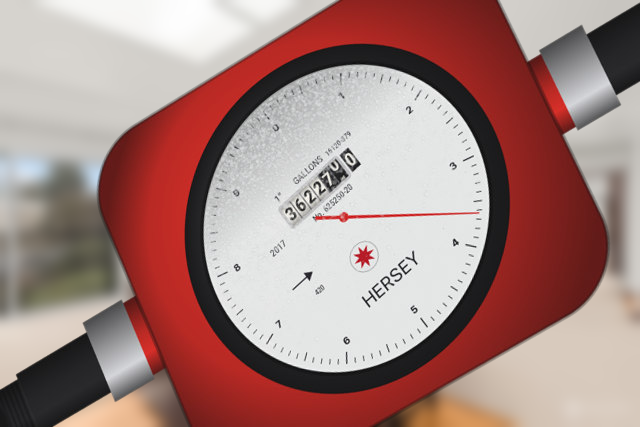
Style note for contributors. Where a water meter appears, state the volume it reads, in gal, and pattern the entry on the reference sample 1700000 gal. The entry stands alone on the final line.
3622703.6 gal
